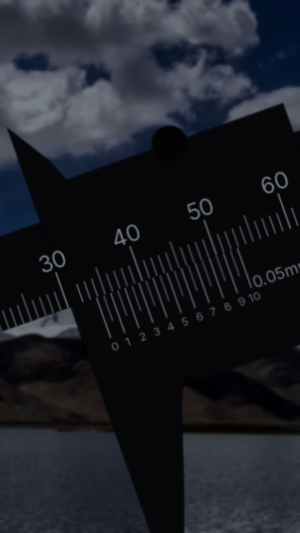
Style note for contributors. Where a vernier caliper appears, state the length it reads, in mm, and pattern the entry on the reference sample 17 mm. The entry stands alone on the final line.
33.8 mm
